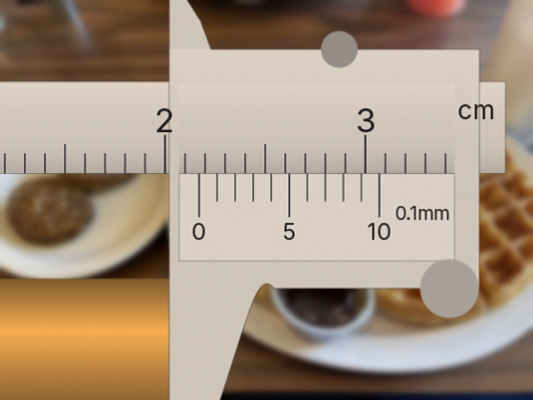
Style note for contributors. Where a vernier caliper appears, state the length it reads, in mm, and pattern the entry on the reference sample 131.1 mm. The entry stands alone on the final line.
21.7 mm
